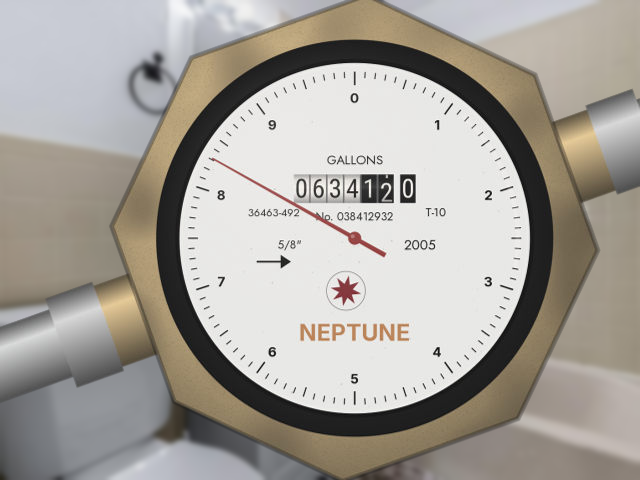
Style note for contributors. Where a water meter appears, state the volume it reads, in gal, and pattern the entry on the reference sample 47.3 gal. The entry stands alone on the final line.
634118.3 gal
